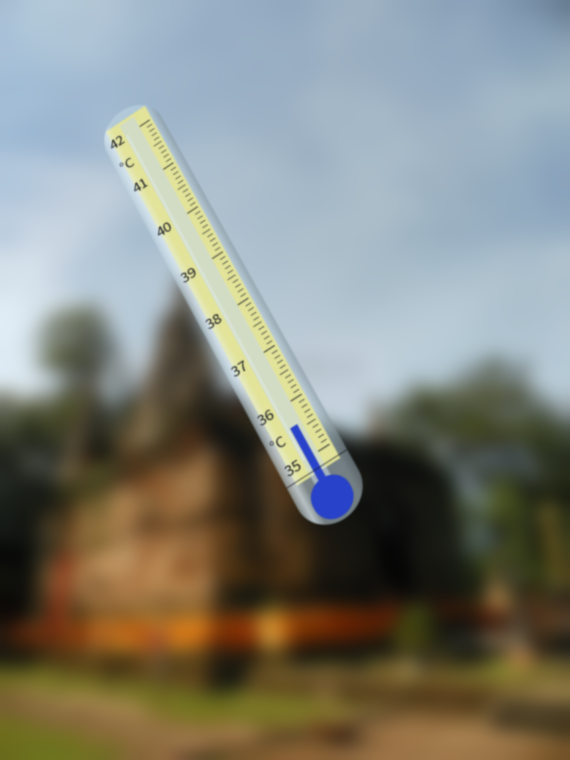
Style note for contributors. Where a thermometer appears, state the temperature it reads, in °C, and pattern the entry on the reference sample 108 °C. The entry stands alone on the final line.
35.6 °C
